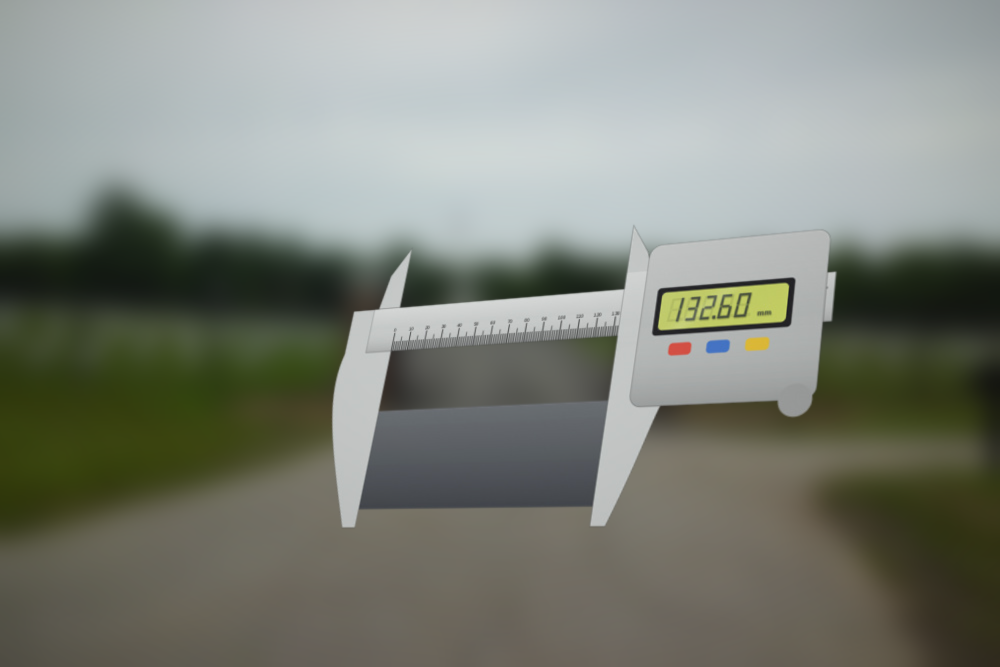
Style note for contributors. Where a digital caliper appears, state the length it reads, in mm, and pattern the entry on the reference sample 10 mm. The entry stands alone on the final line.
132.60 mm
